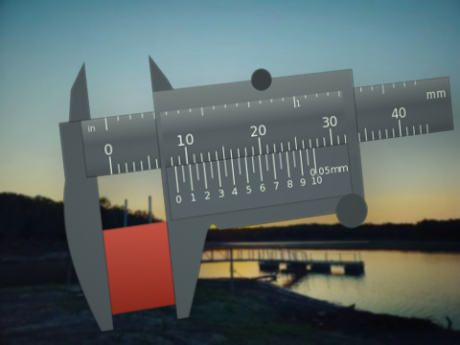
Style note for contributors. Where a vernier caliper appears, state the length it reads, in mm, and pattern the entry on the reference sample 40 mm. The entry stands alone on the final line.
8.4 mm
